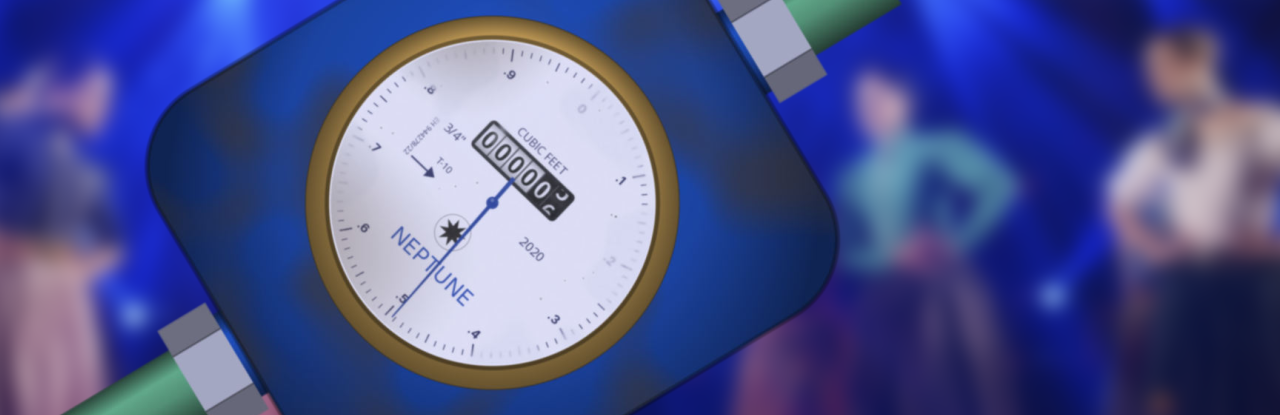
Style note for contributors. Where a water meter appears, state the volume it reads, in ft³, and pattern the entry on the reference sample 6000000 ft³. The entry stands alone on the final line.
5.49 ft³
